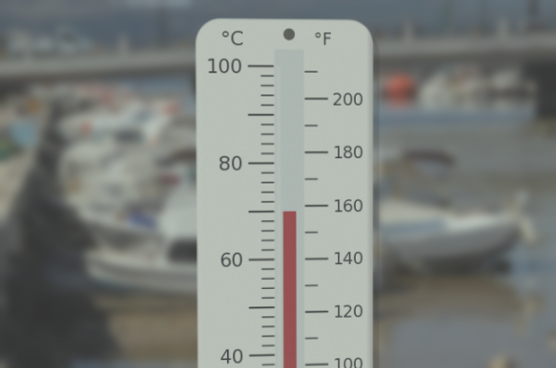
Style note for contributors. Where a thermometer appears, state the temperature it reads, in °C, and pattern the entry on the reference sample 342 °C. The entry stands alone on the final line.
70 °C
